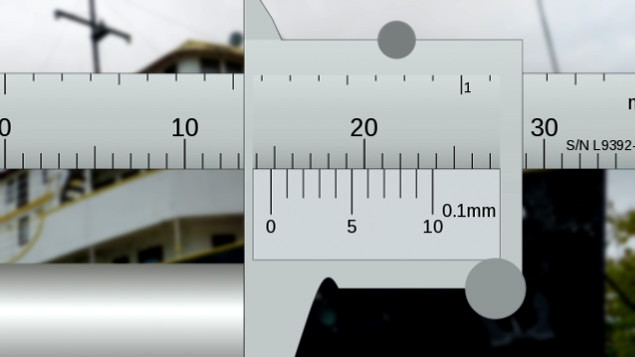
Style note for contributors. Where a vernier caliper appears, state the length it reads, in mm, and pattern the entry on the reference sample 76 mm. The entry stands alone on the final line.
14.8 mm
